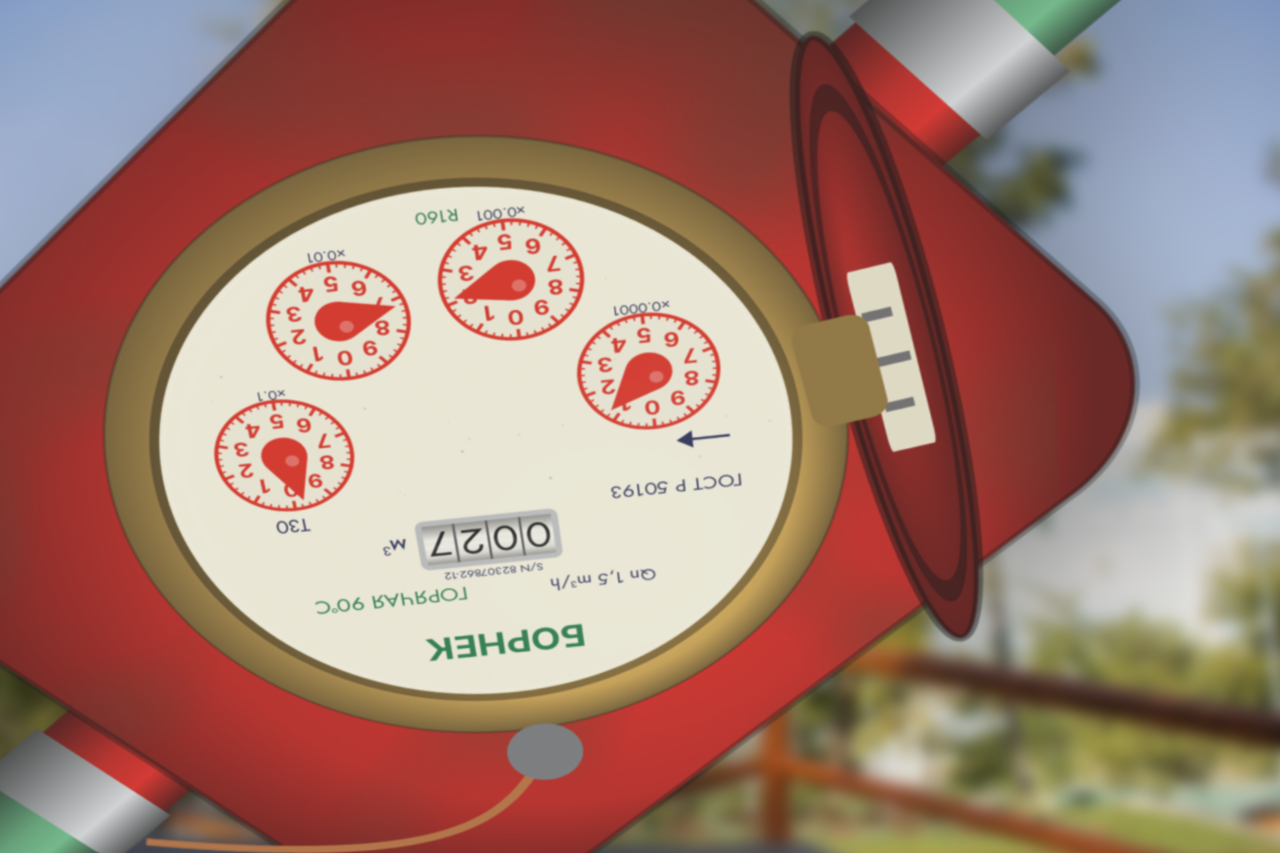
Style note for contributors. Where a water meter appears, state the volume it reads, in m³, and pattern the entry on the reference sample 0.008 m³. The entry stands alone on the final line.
26.9721 m³
